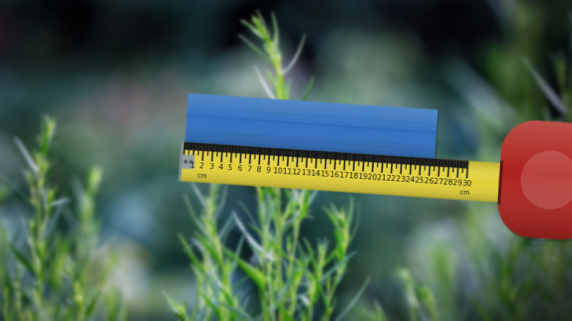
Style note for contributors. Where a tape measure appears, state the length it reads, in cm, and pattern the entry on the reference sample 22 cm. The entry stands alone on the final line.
26.5 cm
